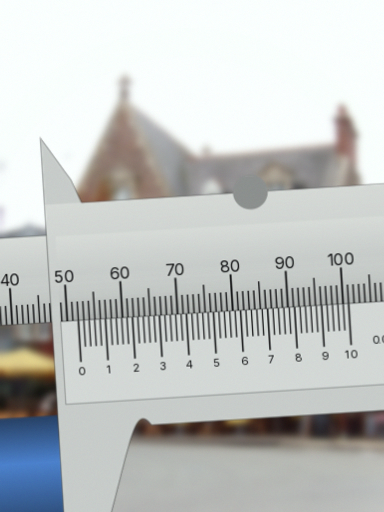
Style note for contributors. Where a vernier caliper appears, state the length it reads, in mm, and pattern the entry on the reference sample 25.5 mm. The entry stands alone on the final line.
52.0 mm
